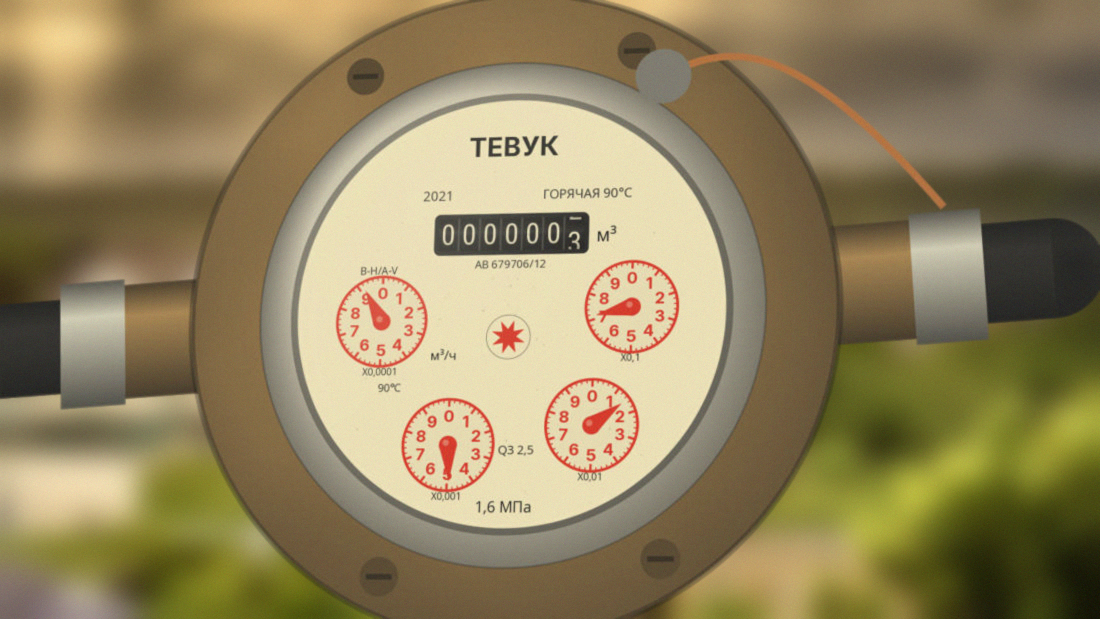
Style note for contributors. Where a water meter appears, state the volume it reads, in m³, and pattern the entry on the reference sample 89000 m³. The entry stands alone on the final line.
2.7149 m³
